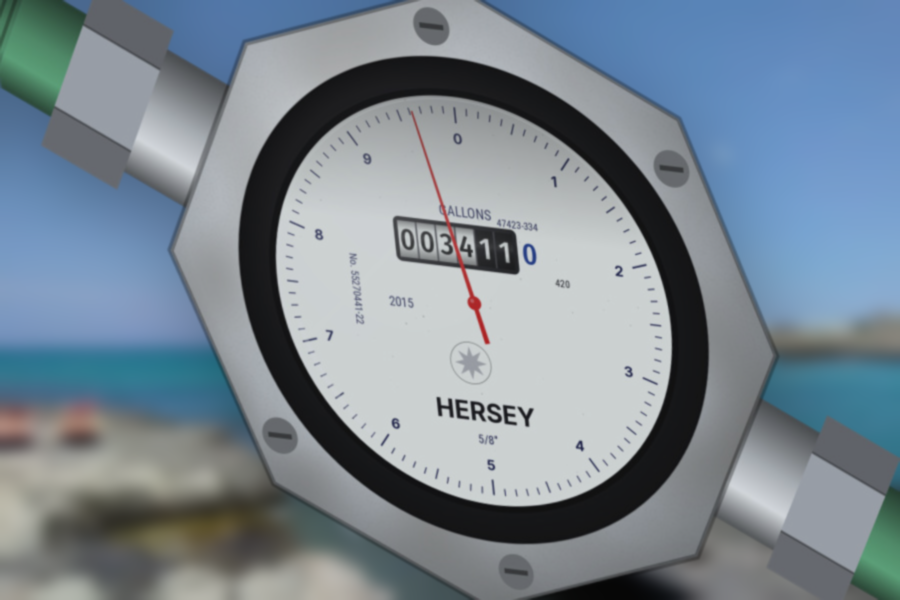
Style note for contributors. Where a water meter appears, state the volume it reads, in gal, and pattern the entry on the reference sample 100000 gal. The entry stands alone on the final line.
34109.6 gal
